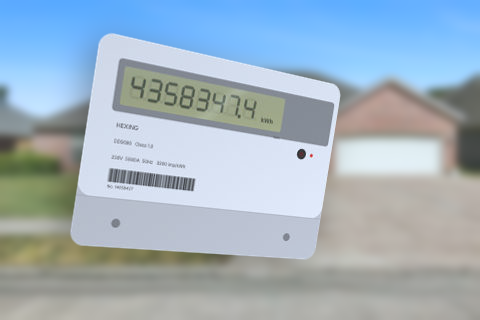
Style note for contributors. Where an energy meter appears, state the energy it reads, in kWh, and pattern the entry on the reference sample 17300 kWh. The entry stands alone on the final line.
4358347.4 kWh
